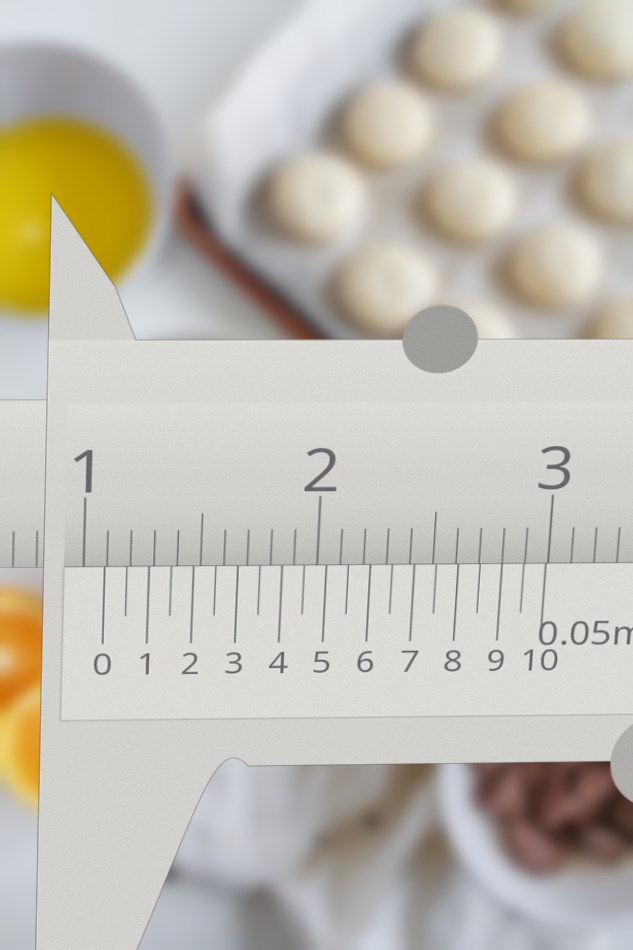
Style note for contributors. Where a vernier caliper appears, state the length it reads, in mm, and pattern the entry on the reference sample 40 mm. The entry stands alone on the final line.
10.9 mm
